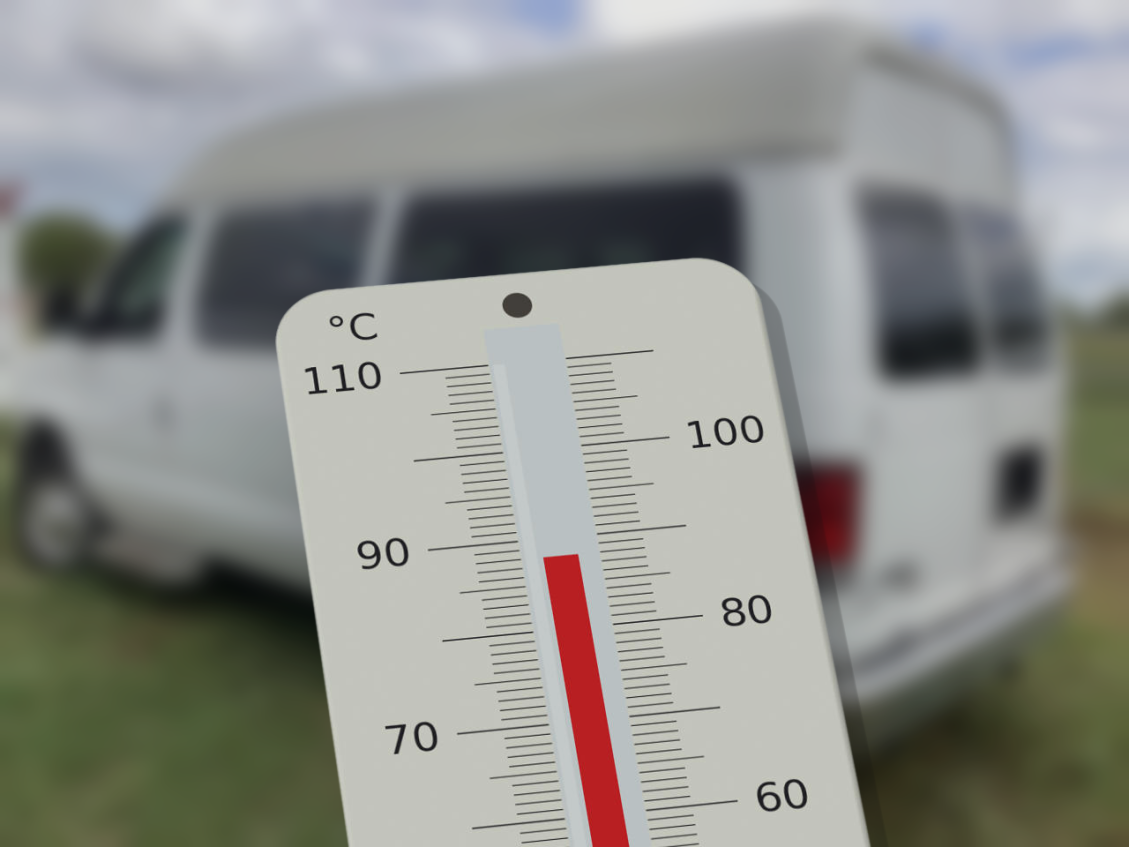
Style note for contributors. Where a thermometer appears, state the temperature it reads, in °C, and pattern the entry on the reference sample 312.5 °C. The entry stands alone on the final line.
88 °C
